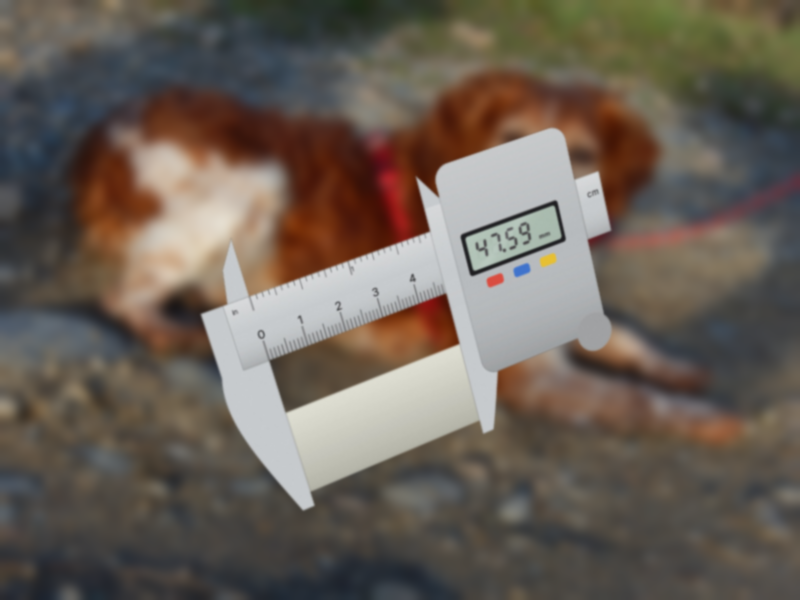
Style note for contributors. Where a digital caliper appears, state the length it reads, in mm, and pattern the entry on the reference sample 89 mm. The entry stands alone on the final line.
47.59 mm
